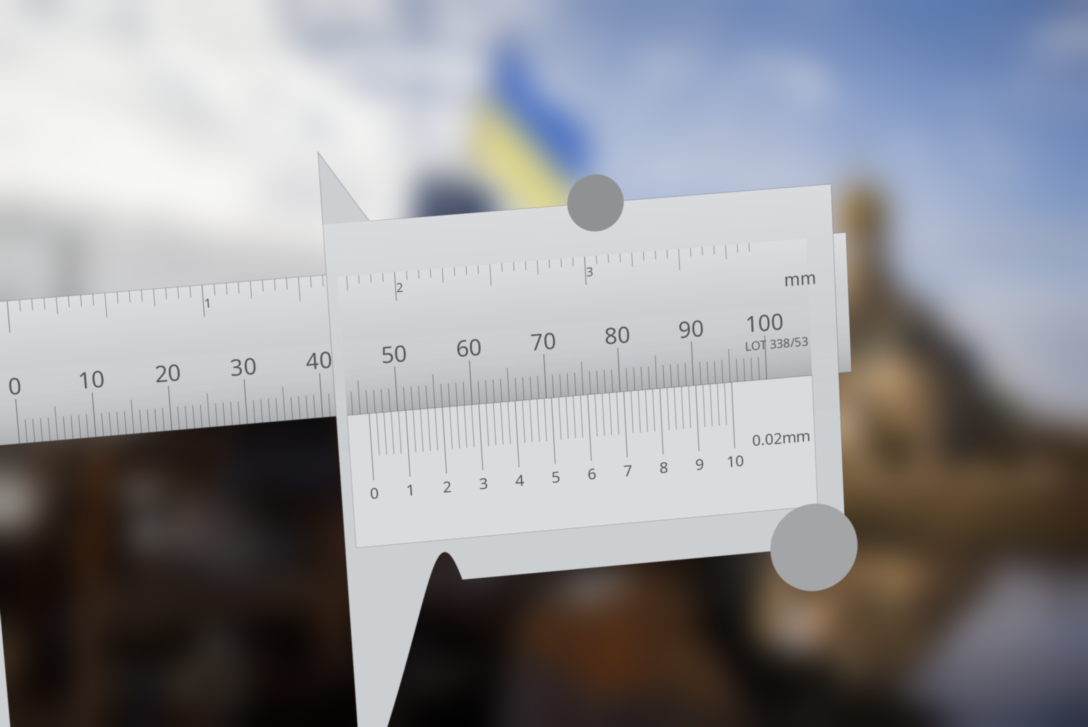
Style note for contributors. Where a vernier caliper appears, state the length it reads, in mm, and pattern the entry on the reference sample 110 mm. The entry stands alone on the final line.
46.2 mm
